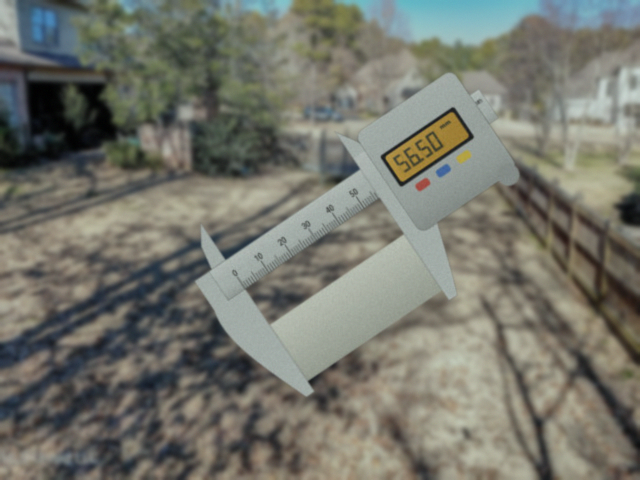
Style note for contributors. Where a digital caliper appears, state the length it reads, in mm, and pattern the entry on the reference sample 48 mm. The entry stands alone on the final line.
56.50 mm
